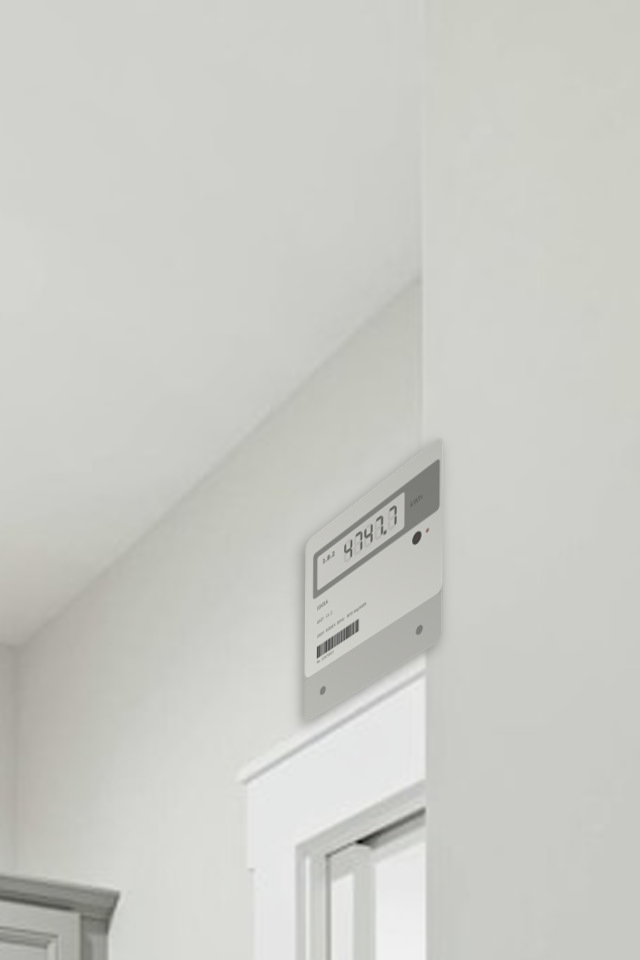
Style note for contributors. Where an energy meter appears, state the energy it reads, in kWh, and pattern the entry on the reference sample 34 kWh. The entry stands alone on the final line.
4747.7 kWh
